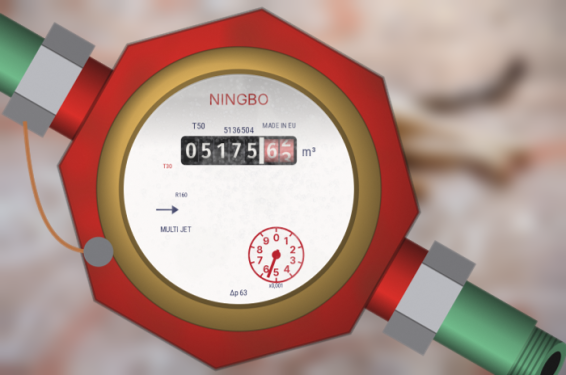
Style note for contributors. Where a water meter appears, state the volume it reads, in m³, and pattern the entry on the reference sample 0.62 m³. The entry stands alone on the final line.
5175.625 m³
